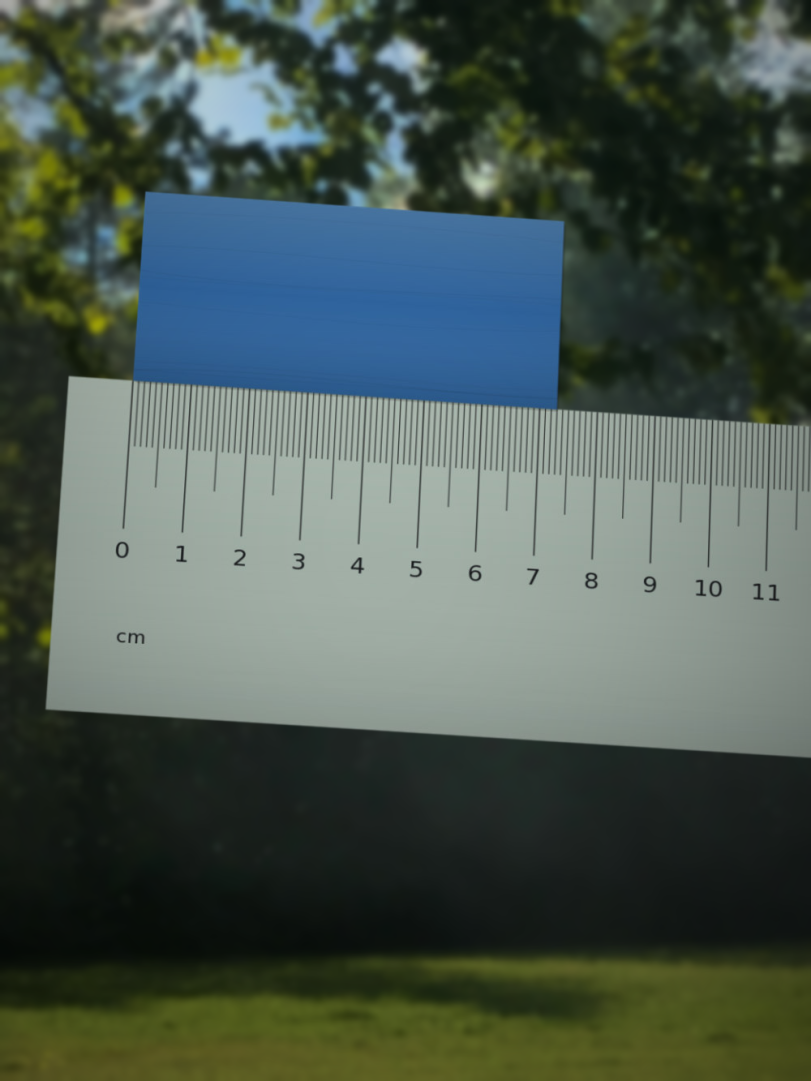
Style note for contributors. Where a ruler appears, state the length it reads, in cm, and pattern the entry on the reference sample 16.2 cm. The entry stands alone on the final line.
7.3 cm
